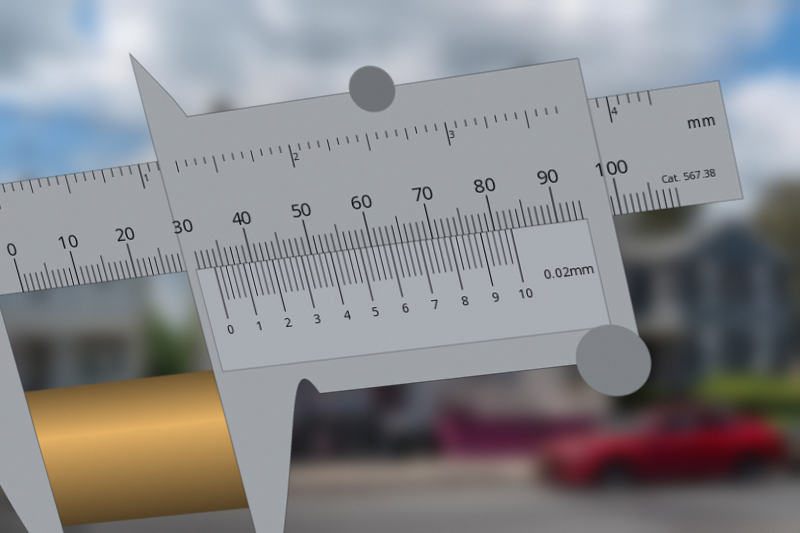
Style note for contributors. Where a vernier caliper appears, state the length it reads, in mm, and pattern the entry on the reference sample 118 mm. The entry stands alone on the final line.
33.6 mm
